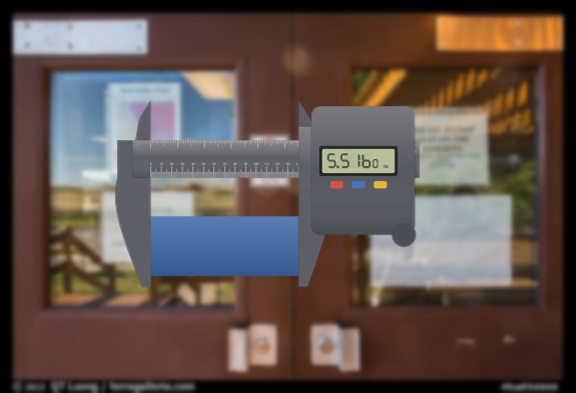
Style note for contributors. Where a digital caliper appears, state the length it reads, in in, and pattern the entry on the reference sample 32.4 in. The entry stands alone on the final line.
5.5160 in
